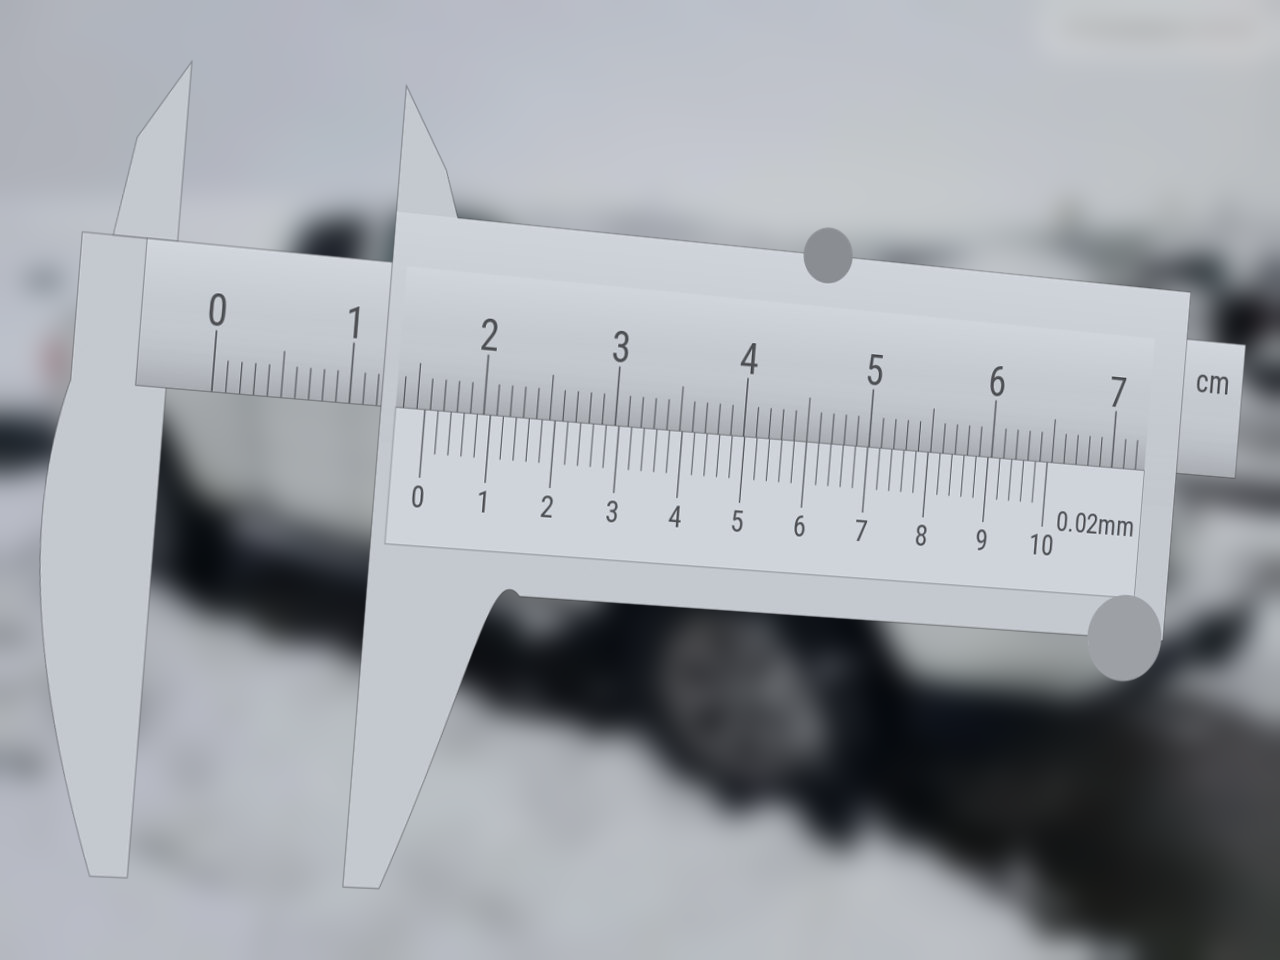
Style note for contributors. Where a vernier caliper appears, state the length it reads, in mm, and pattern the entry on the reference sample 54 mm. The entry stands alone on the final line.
15.6 mm
